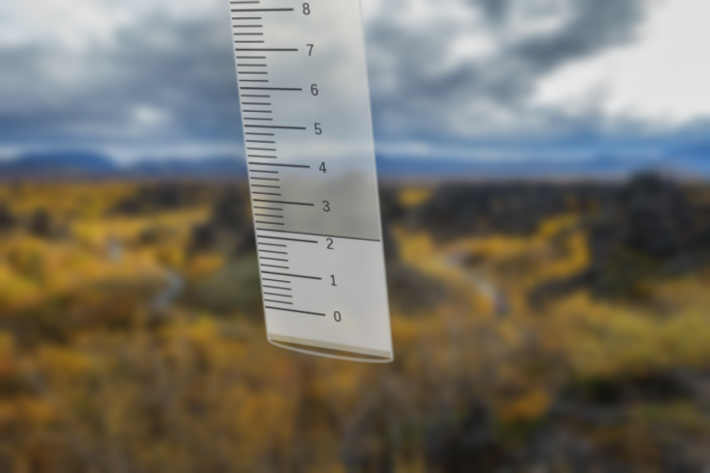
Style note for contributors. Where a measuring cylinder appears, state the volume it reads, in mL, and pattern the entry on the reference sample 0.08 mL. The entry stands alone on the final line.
2.2 mL
